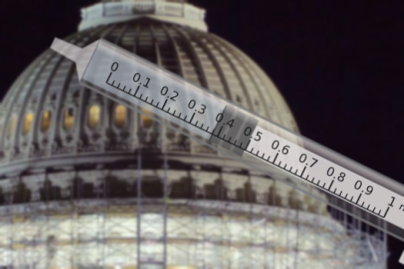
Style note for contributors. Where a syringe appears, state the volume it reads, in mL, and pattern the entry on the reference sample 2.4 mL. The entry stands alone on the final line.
0.38 mL
